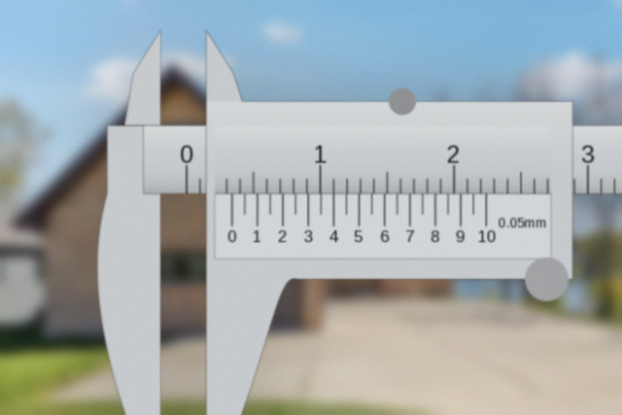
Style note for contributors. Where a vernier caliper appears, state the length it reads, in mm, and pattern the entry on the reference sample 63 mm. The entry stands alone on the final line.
3.4 mm
